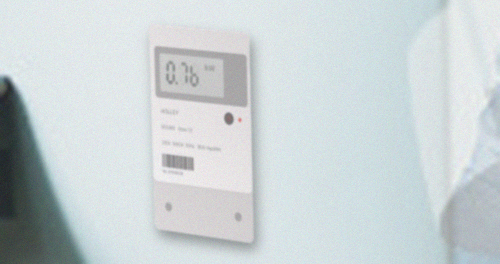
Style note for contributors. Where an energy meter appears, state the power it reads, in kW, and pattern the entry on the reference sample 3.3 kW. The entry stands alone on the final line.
0.76 kW
